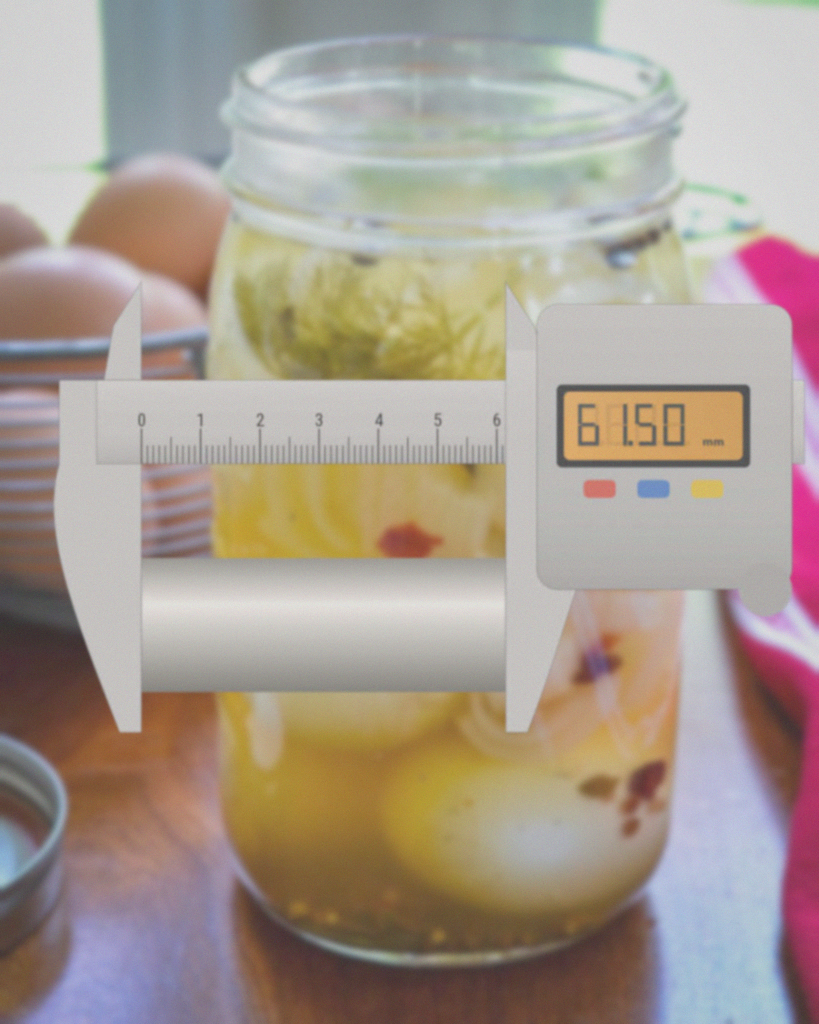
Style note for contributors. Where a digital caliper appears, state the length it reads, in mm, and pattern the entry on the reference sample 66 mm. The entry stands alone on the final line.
61.50 mm
